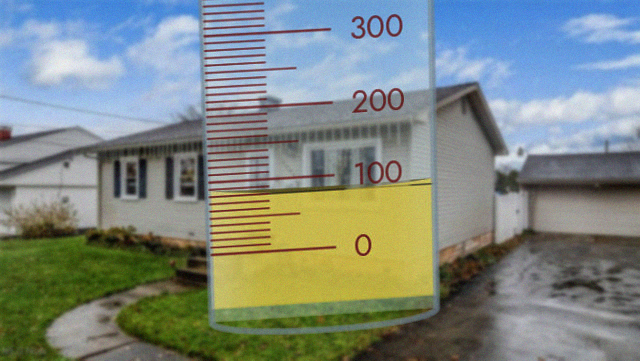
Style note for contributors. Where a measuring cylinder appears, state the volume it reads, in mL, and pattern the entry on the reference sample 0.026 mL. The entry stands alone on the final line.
80 mL
